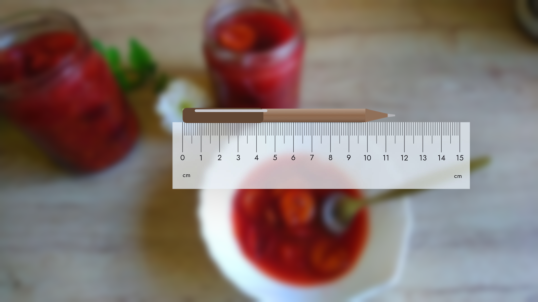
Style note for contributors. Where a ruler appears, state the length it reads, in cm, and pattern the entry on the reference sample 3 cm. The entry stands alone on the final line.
11.5 cm
